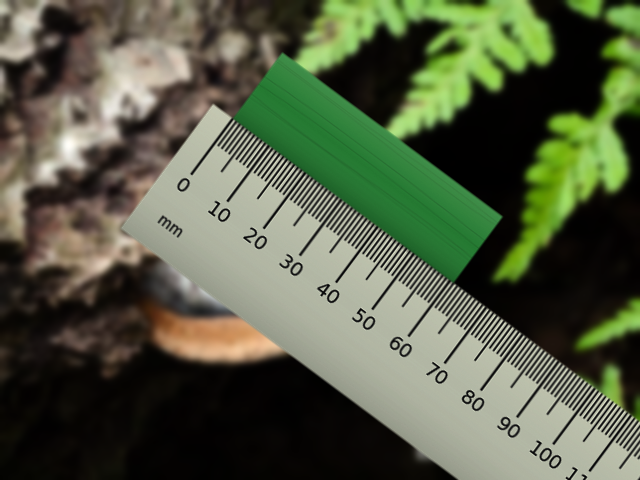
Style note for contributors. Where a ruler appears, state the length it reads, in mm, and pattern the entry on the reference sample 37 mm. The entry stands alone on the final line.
61 mm
